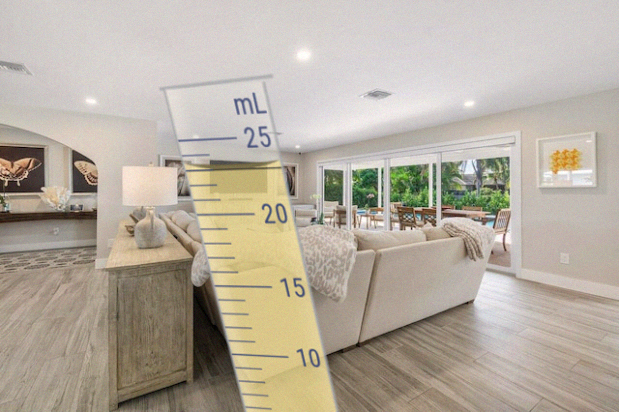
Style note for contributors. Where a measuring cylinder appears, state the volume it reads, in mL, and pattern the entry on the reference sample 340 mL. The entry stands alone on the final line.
23 mL
